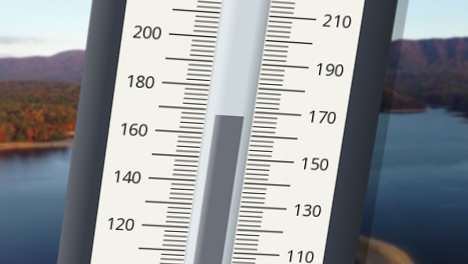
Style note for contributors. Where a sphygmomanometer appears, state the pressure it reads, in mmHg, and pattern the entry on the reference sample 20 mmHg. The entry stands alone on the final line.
168 mmHg
